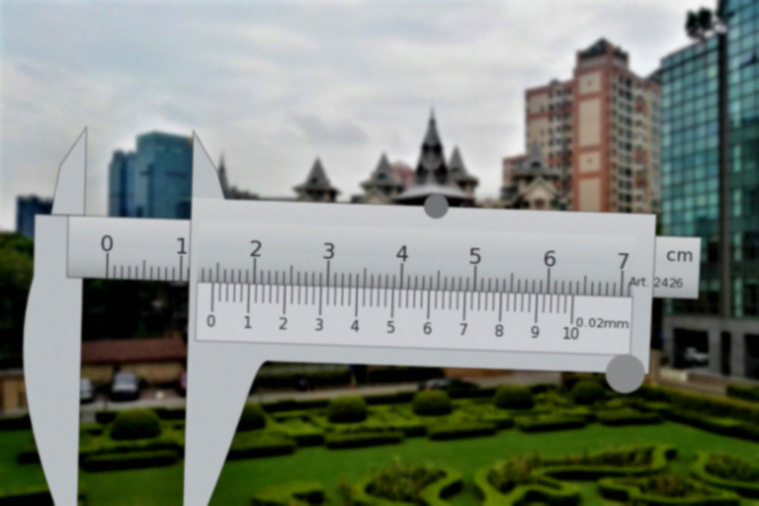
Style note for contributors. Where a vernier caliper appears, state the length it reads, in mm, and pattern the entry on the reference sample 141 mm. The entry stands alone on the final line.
14.4 mm
